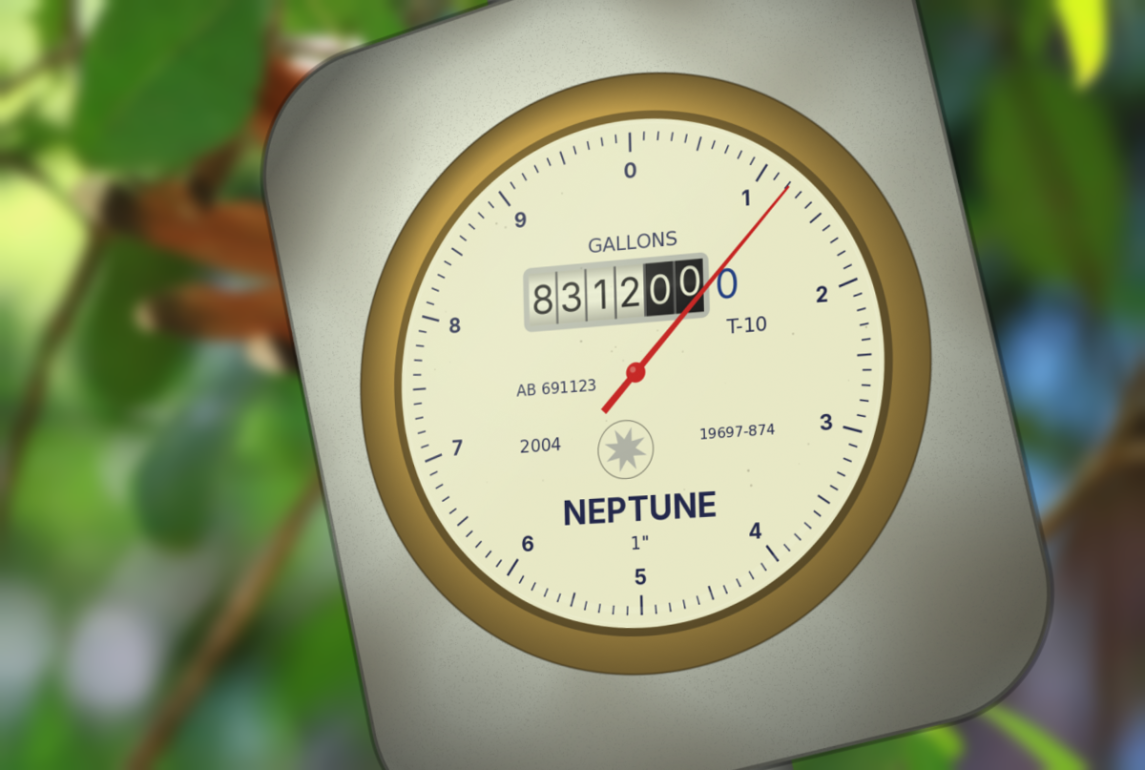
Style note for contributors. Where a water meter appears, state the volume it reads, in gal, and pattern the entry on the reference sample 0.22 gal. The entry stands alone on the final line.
8312001.2 gal
